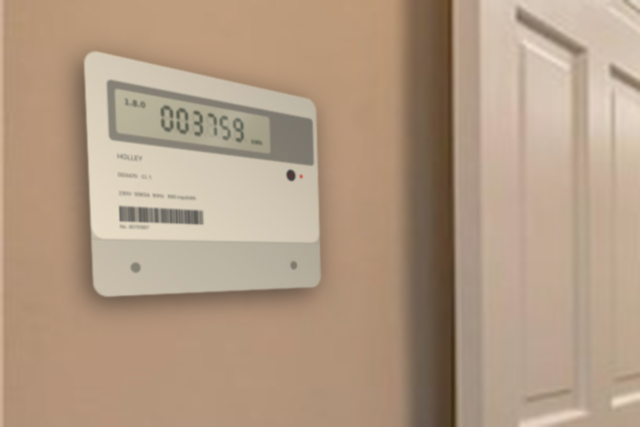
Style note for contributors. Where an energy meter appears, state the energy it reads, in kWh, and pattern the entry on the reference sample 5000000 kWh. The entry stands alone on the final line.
3759 kWh
